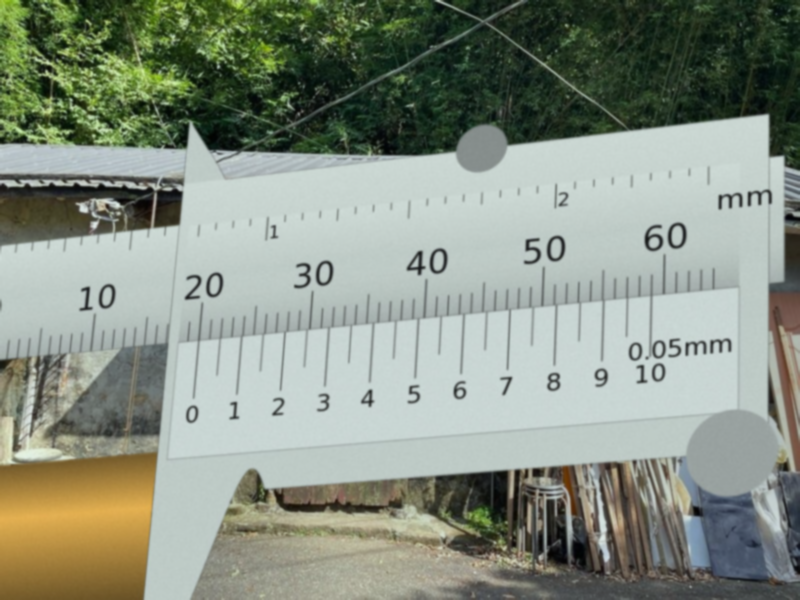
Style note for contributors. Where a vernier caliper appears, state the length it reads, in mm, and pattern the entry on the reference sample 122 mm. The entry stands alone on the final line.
20.0 mm
